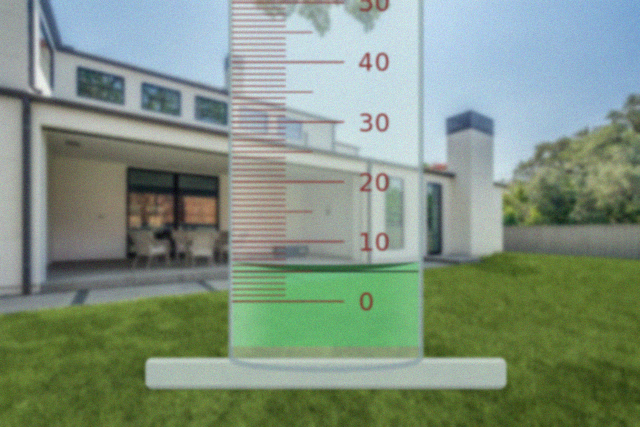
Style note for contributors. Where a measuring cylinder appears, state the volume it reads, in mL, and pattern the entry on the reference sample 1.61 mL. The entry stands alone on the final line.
5 mL
